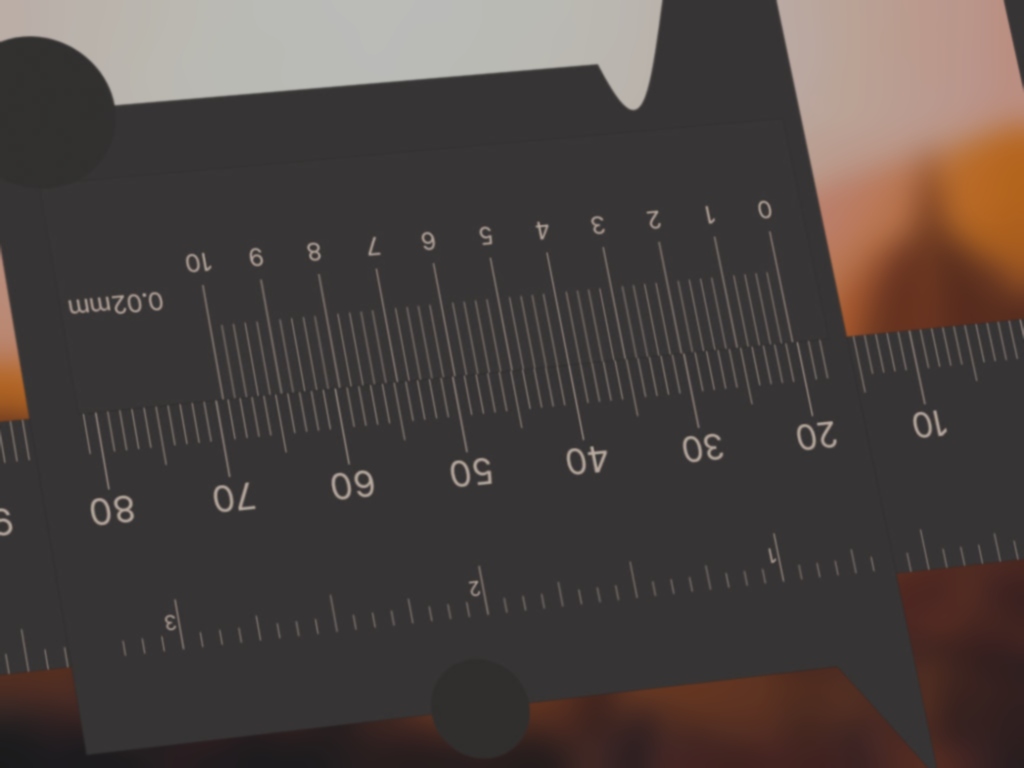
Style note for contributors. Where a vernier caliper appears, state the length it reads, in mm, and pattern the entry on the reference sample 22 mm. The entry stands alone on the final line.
20.4 mm
